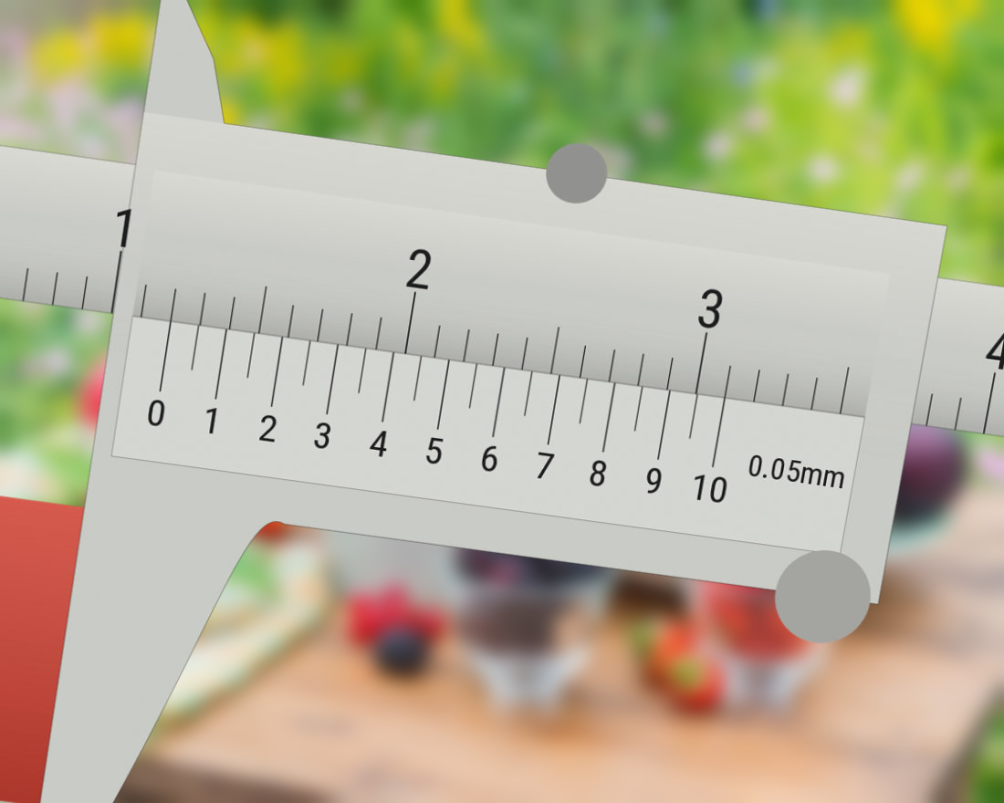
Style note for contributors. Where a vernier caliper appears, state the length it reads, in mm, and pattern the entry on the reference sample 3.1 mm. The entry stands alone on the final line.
12.00 mm
